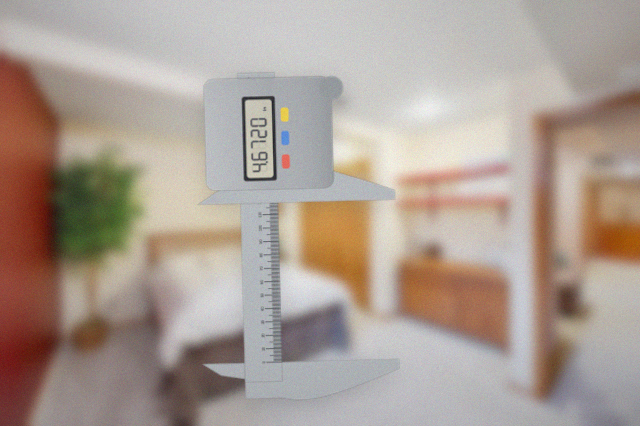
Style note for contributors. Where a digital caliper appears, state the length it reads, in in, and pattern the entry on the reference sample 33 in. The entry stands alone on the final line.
4.6720 in
